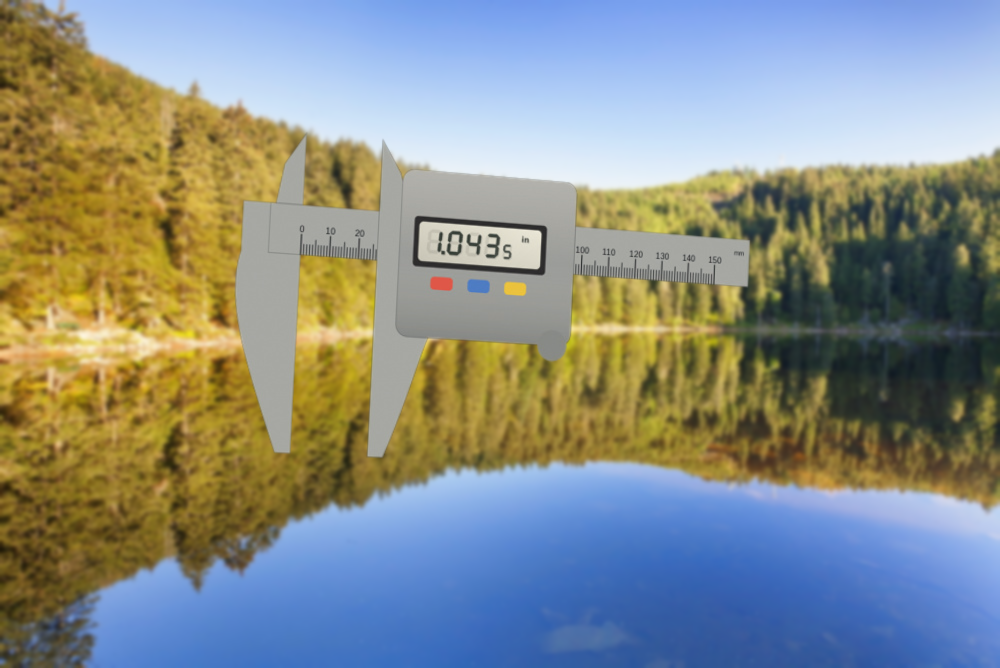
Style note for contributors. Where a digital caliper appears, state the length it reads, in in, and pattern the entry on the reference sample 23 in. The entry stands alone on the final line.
1.0435 in
